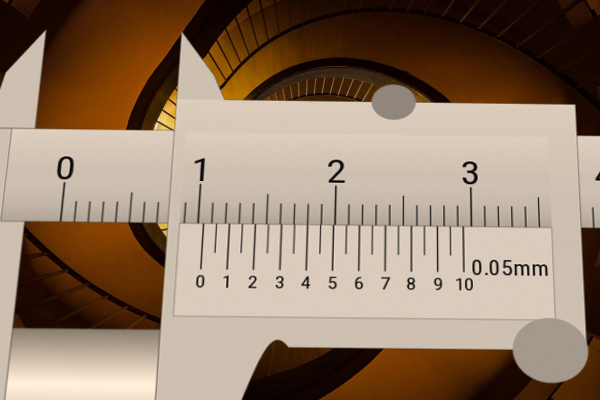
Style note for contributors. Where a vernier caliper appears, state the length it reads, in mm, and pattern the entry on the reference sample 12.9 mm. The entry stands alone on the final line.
10.4 mm
